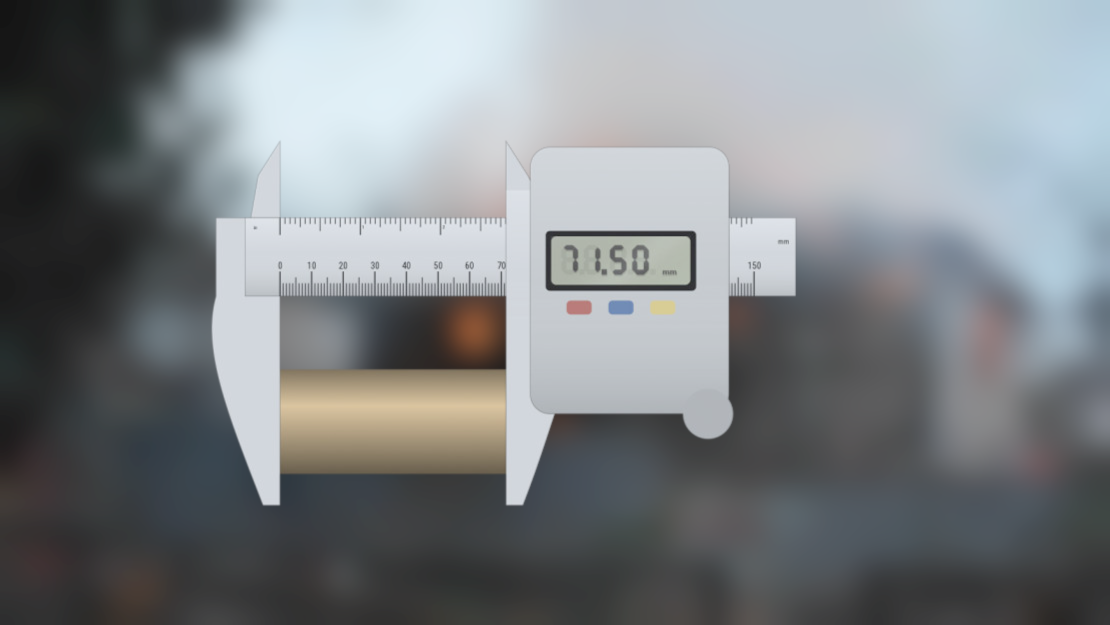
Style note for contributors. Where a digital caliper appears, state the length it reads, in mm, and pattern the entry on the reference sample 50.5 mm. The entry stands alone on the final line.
71.50 mm
